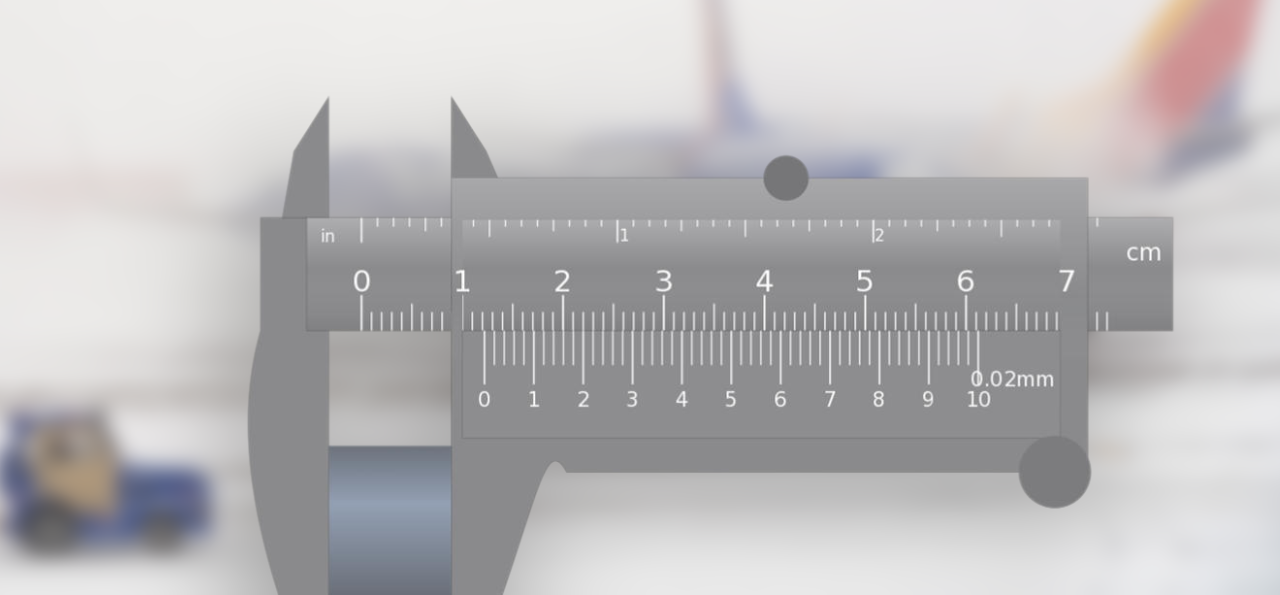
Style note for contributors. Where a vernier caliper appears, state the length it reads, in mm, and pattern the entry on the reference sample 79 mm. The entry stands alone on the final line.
12.2 mm
